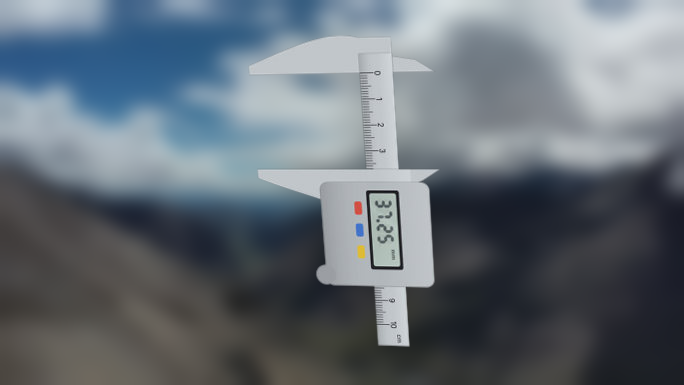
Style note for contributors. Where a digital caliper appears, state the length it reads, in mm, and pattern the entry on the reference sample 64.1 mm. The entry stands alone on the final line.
37.25 mm
